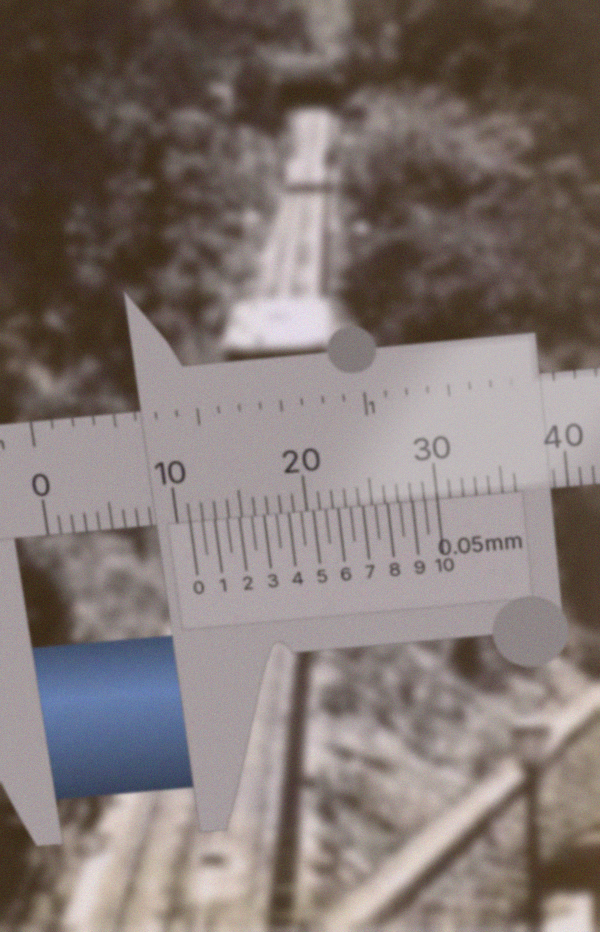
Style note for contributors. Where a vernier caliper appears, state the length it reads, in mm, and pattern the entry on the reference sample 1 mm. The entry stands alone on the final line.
11.0 mm
